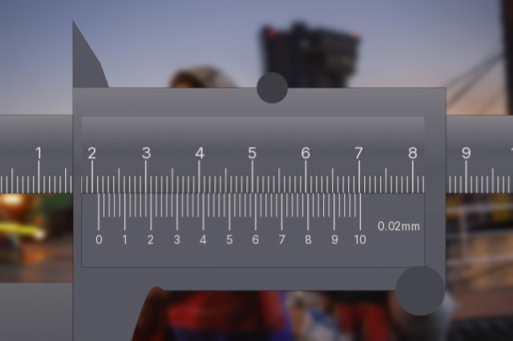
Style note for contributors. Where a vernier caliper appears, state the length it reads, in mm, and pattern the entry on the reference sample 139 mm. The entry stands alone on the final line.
21.2 mm
